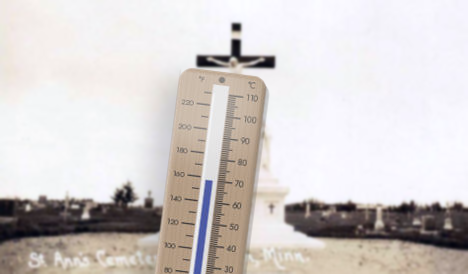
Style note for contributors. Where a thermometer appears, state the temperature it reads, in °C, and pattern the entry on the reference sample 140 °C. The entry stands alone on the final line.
70 °C
